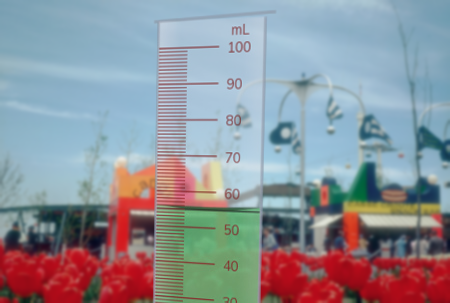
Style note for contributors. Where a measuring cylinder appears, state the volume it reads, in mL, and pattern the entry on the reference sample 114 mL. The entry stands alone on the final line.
55 mL
